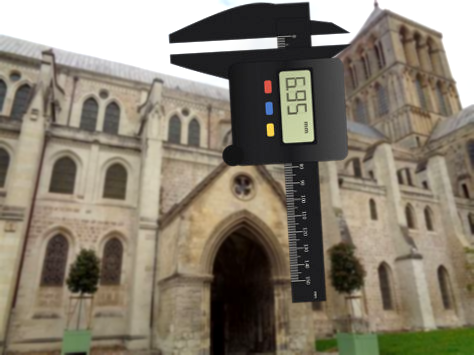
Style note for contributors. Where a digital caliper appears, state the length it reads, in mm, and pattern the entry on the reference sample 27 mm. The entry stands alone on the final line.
6.95 mm
